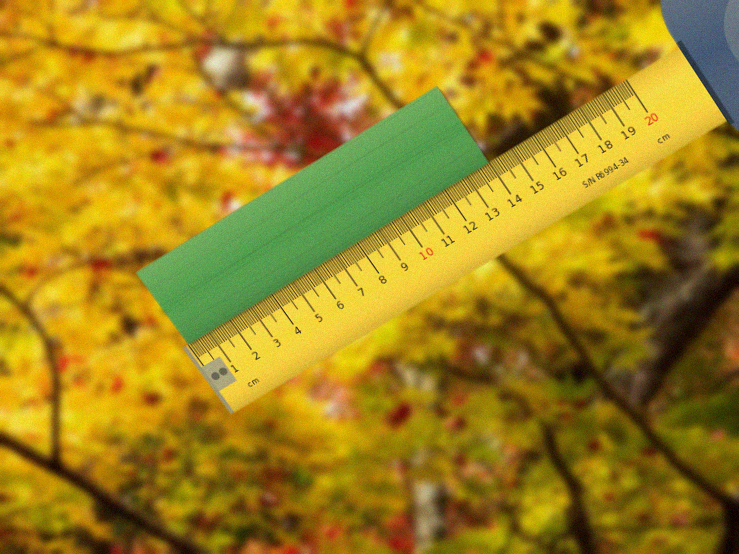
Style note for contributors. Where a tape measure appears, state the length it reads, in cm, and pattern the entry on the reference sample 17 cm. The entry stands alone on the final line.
14 cm
